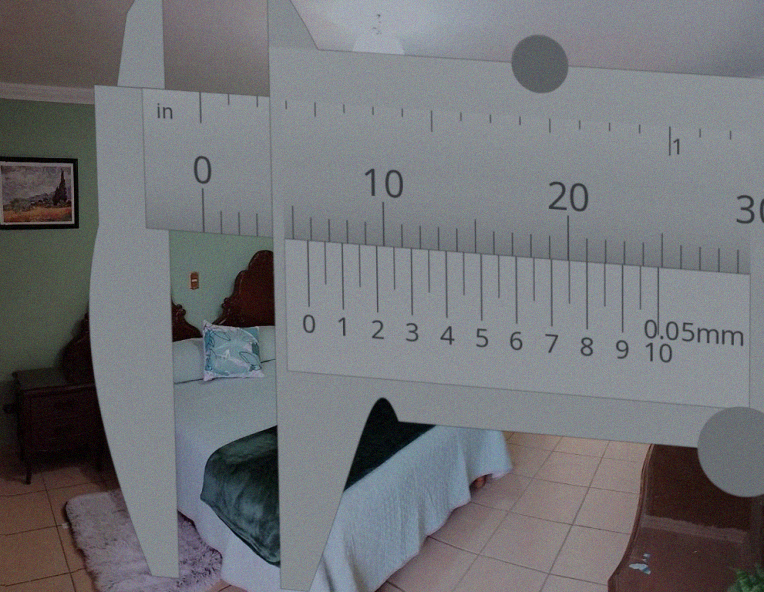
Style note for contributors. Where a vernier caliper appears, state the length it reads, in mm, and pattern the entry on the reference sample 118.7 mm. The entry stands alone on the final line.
5.8 mm
